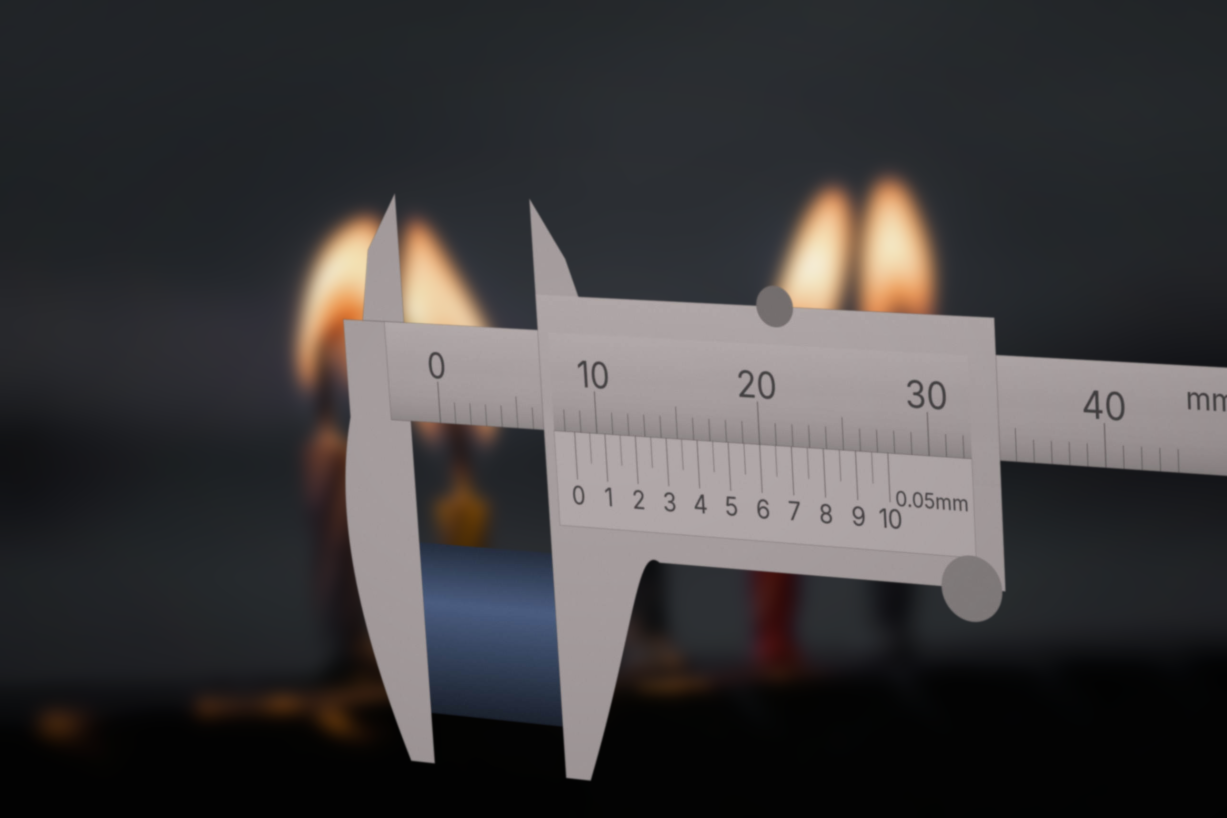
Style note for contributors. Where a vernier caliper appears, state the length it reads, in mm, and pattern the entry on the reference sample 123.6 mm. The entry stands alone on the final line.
8.6 mm
